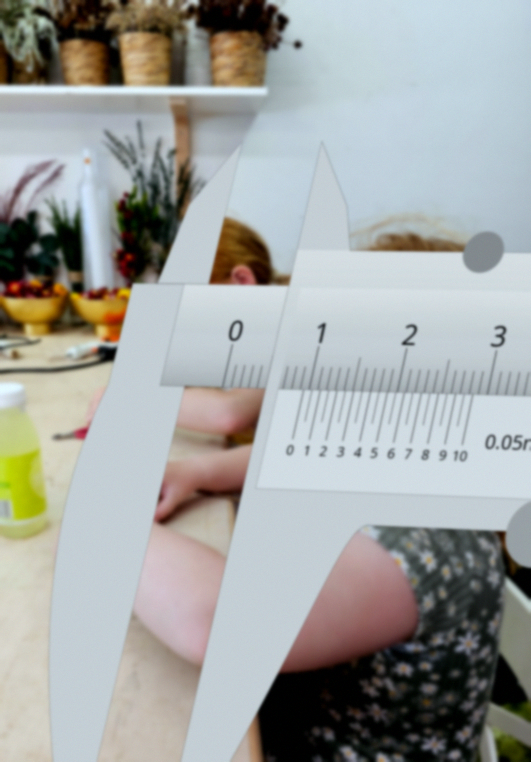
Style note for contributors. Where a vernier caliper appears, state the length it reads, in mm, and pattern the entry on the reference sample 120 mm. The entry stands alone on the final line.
9.4 mm
